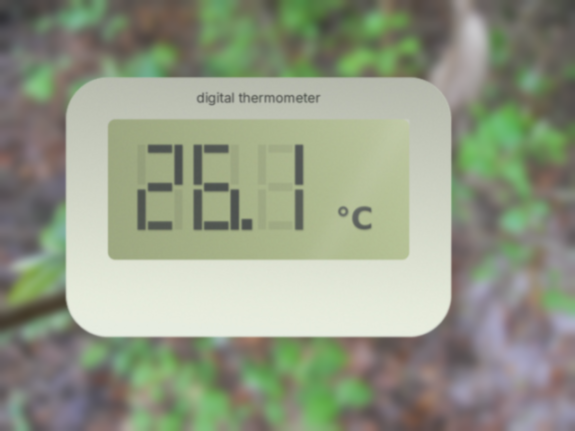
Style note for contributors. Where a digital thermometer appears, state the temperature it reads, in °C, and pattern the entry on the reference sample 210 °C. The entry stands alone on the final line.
26.1 °C
